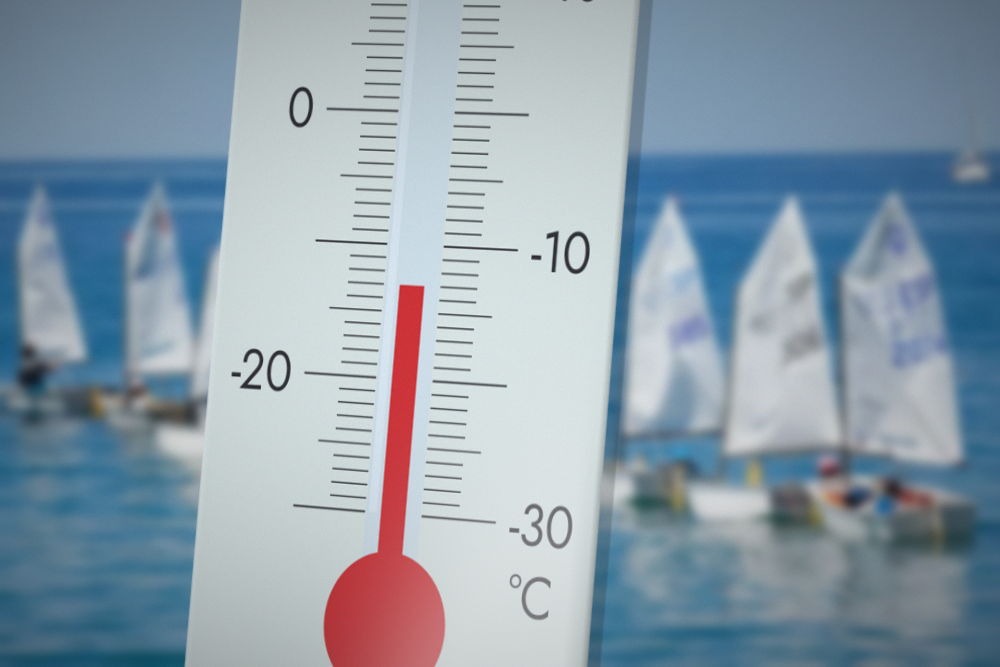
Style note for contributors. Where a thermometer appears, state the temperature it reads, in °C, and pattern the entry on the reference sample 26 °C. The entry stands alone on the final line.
-13 °C
